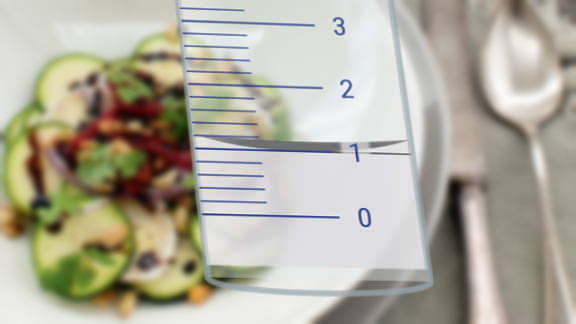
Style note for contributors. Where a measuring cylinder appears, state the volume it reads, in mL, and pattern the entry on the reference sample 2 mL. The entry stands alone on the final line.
1 mL
